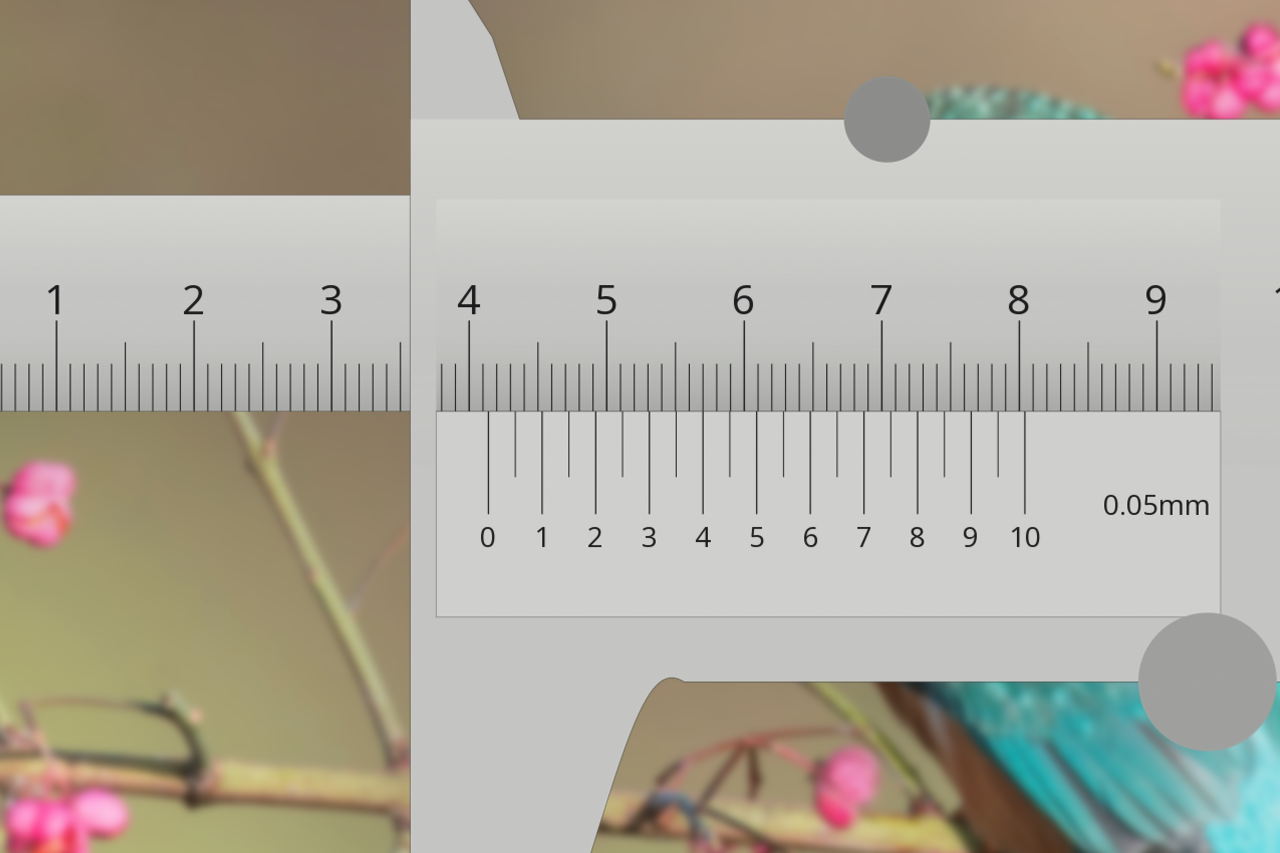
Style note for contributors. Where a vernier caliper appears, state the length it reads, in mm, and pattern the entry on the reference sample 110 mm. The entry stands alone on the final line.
41.4 mm
